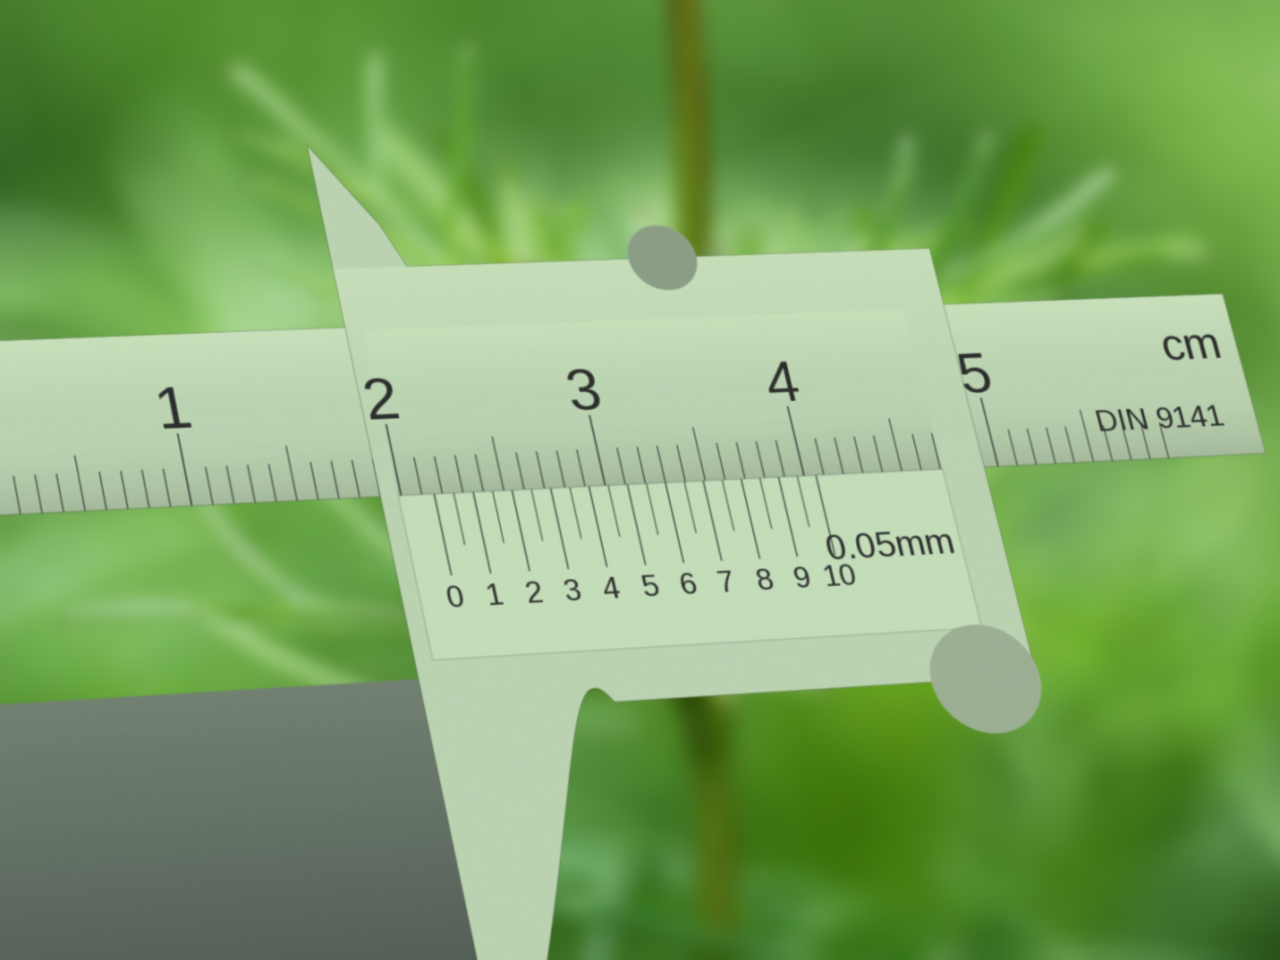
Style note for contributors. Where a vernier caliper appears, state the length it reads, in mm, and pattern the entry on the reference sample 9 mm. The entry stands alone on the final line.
21.6 mm
